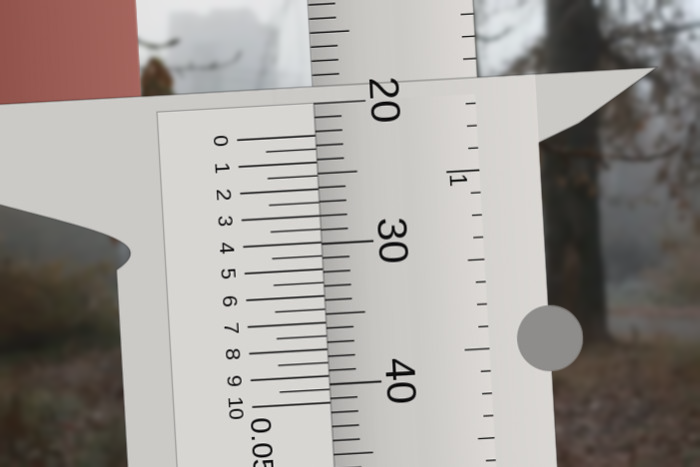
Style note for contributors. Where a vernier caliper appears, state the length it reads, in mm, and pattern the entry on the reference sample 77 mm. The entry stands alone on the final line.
22.3 mm
